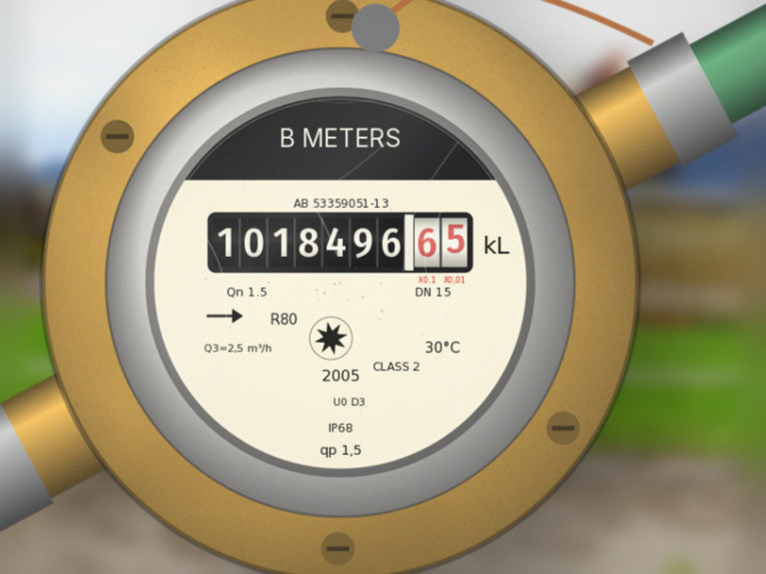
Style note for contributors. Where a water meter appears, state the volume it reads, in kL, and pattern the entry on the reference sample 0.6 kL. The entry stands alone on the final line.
1018496.65 kL
